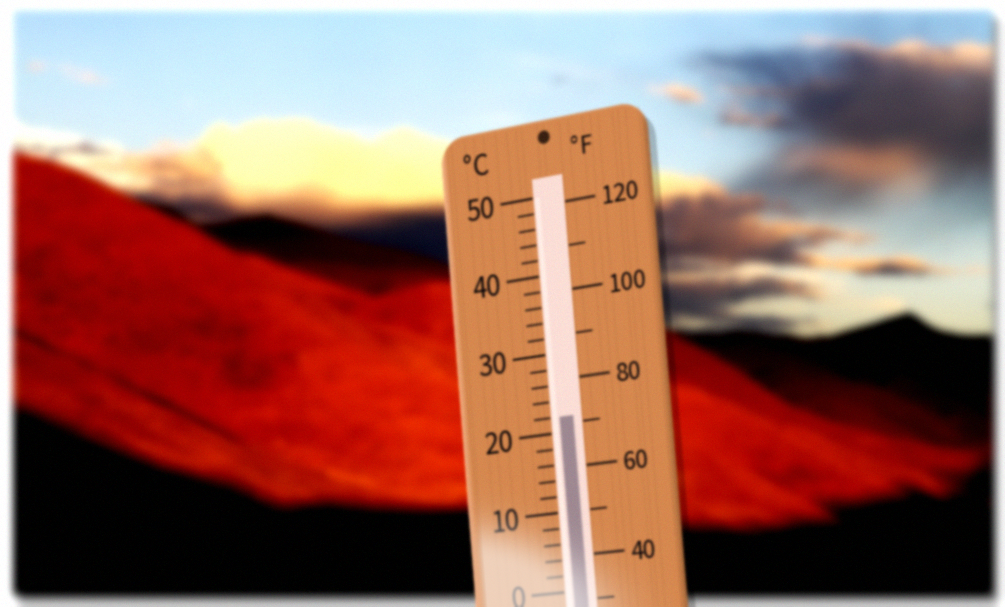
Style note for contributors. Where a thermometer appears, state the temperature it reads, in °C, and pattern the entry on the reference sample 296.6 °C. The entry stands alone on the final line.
22 °C
